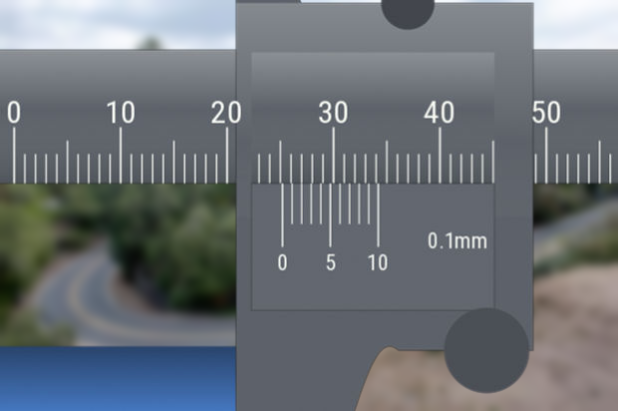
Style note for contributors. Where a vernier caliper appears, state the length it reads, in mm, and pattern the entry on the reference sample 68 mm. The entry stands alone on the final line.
25.2 mm
